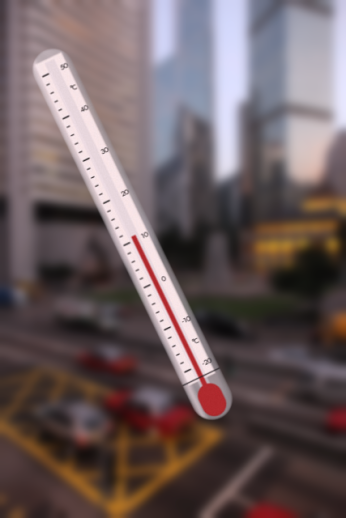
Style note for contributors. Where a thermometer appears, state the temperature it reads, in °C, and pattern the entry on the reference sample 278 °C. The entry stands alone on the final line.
11 °C
